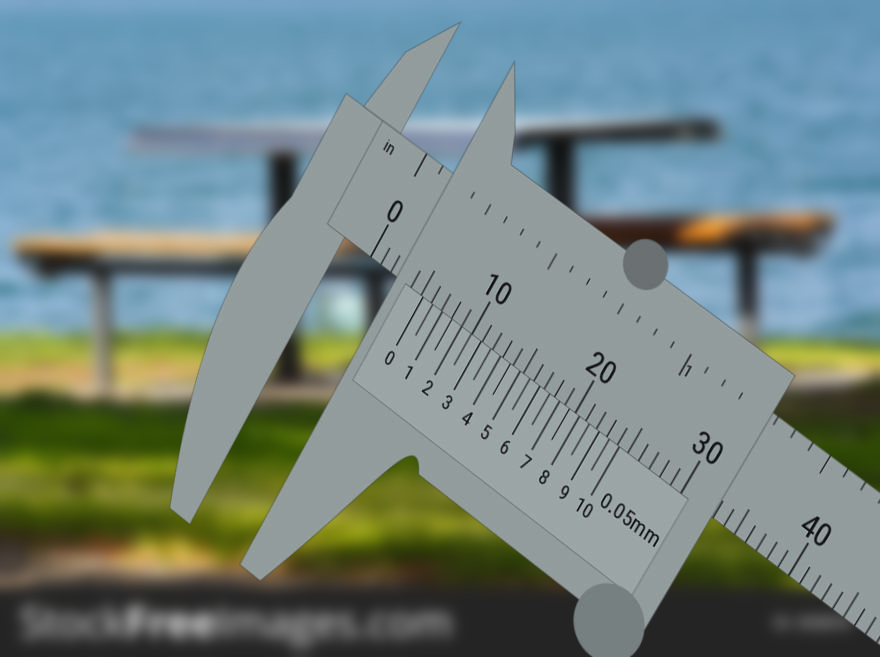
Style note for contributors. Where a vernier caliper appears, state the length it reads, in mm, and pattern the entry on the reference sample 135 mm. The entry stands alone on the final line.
5.2 mm
